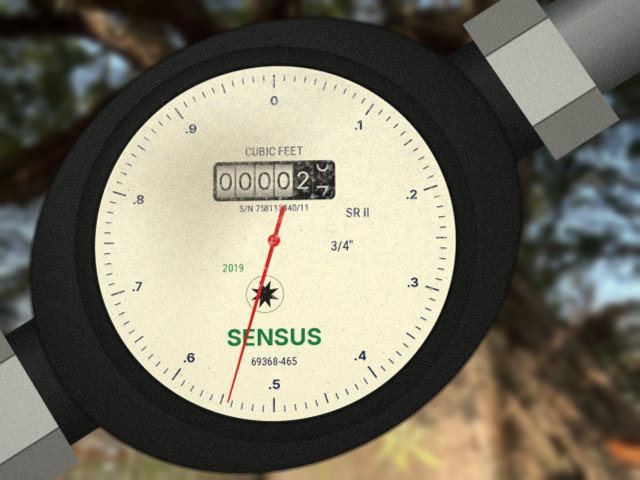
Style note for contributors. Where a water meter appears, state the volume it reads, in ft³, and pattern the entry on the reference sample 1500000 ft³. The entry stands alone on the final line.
26.54 ft³
